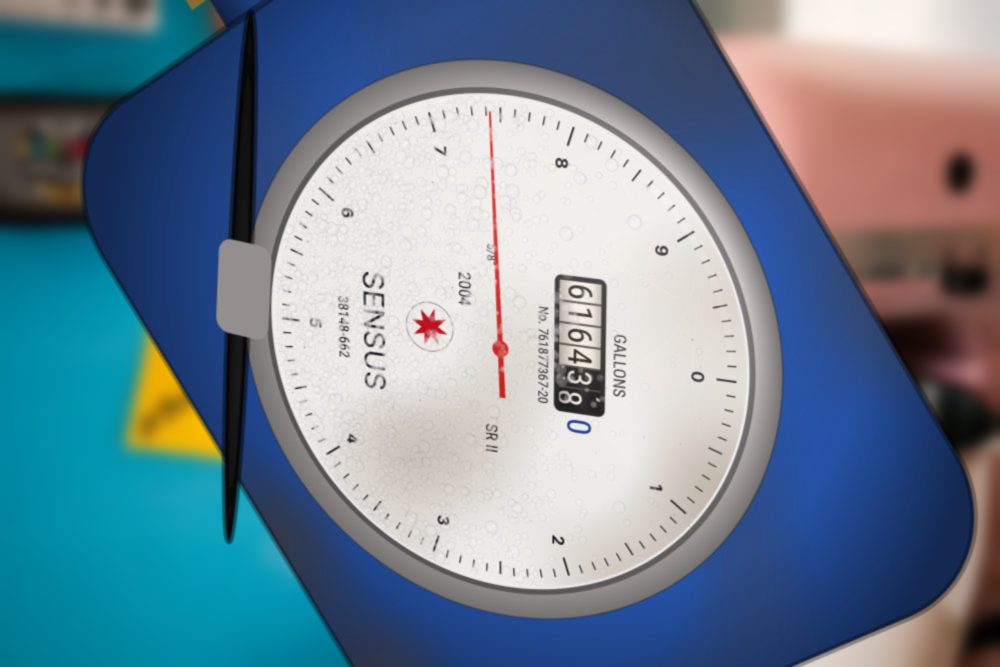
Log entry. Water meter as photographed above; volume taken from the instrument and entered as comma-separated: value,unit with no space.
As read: 6164377.4,gal
